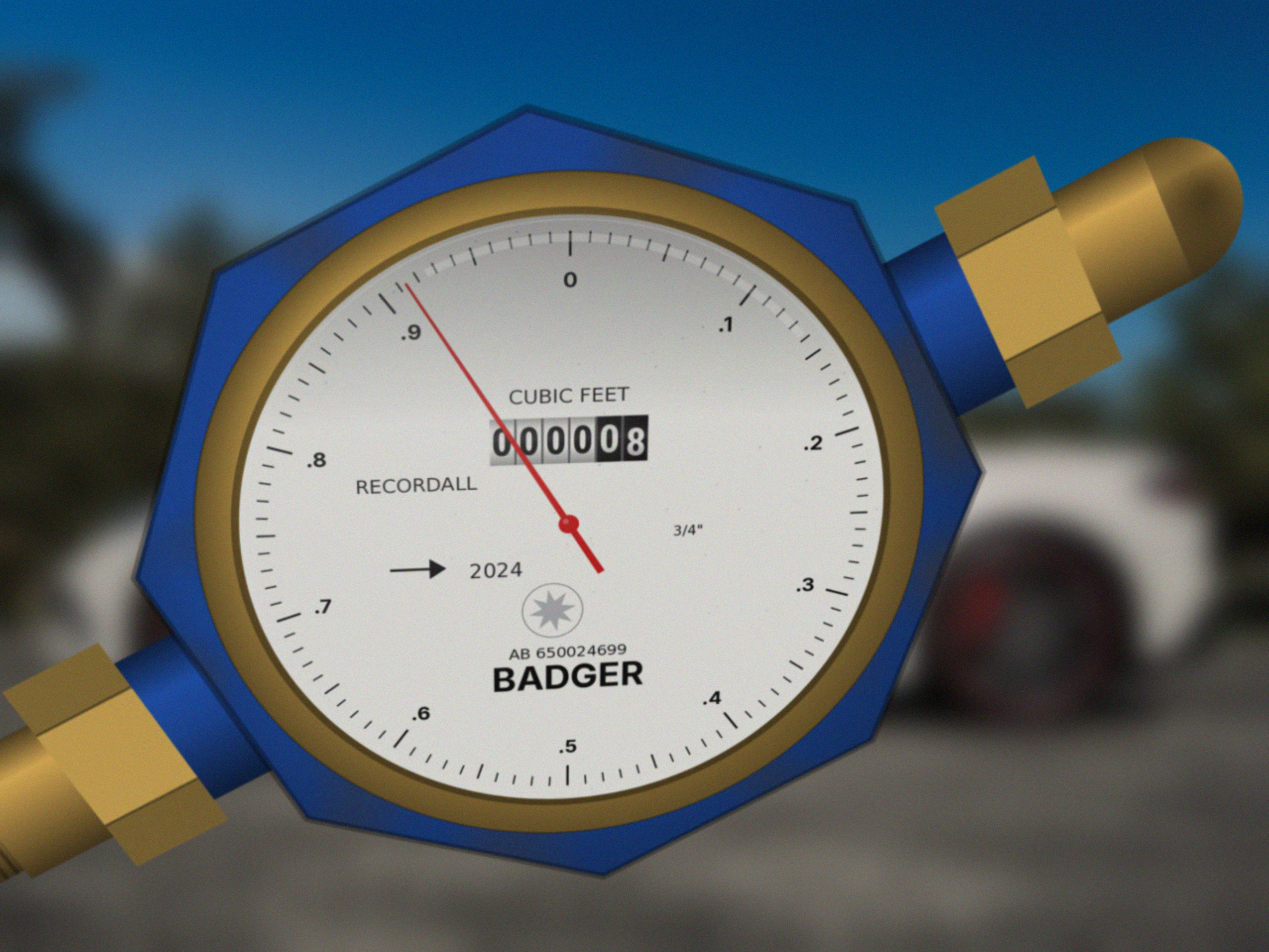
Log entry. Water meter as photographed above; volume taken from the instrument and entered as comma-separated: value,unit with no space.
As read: 7.91,ft³
